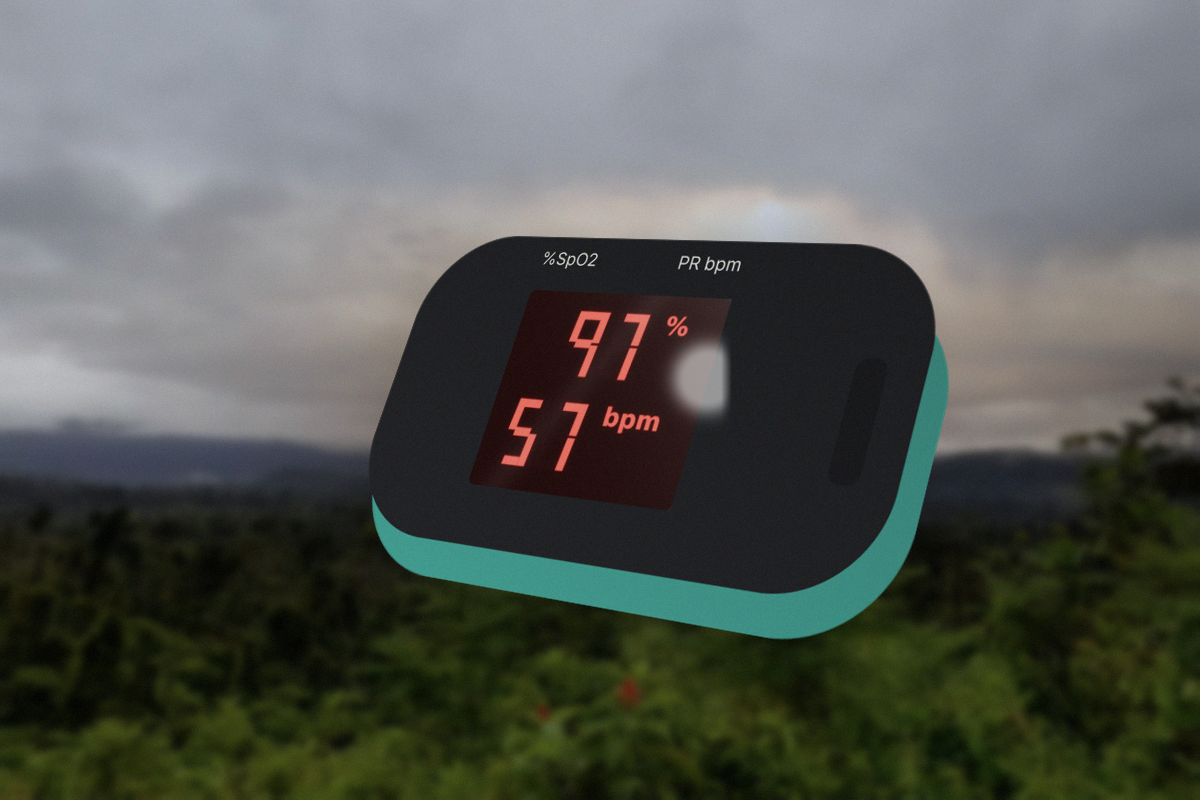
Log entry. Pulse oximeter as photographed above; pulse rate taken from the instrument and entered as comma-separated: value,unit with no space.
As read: 57,bpm
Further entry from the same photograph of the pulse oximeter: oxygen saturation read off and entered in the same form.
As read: 97,%
